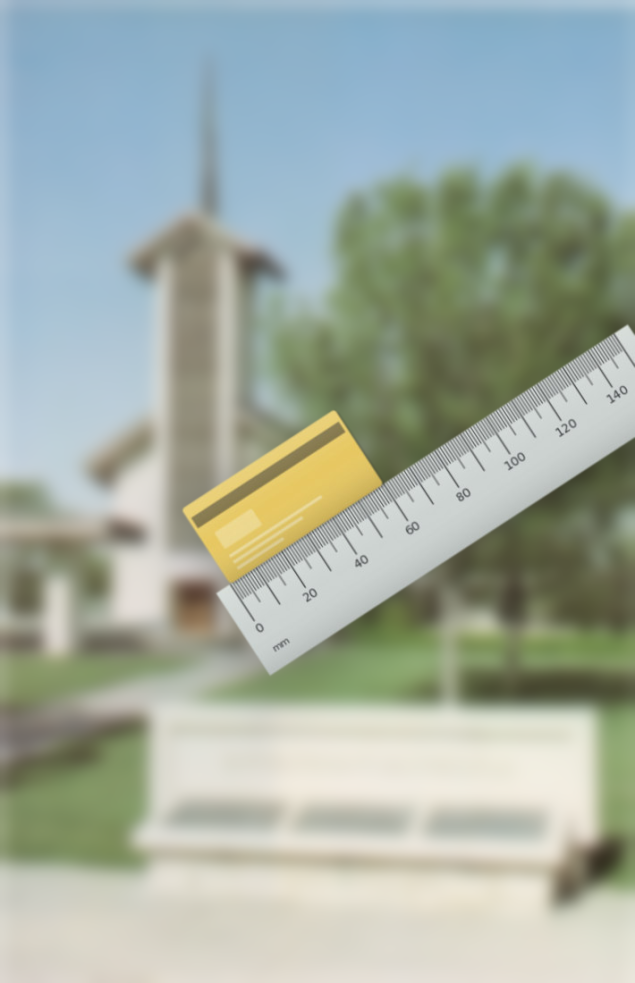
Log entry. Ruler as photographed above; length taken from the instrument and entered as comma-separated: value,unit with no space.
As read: 60,mm
